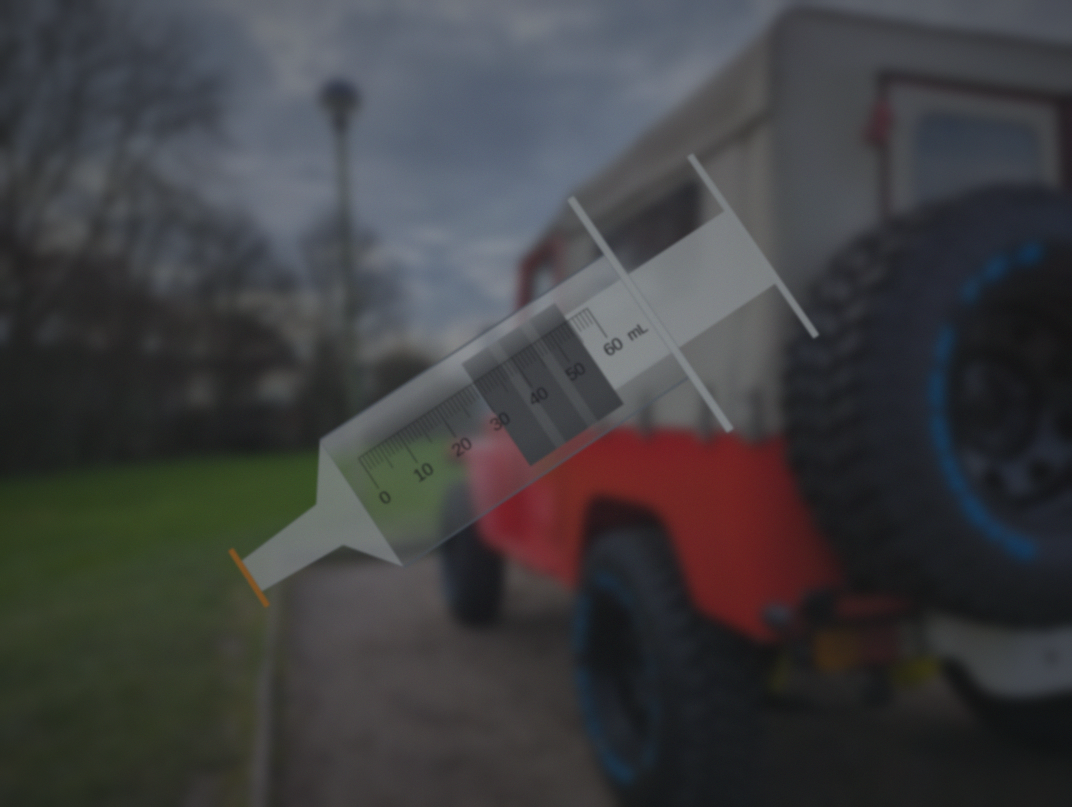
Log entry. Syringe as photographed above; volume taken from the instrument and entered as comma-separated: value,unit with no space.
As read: 30,mL
